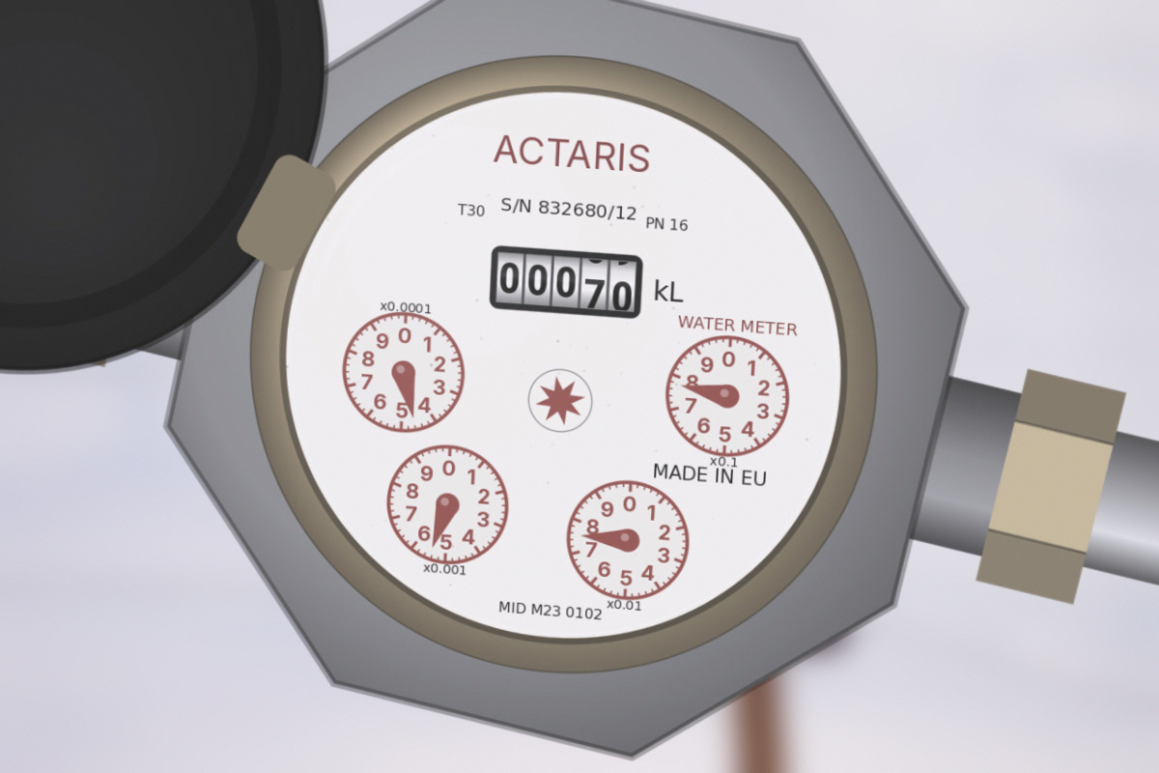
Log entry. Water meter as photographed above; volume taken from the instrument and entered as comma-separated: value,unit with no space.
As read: 69.7754,kL
